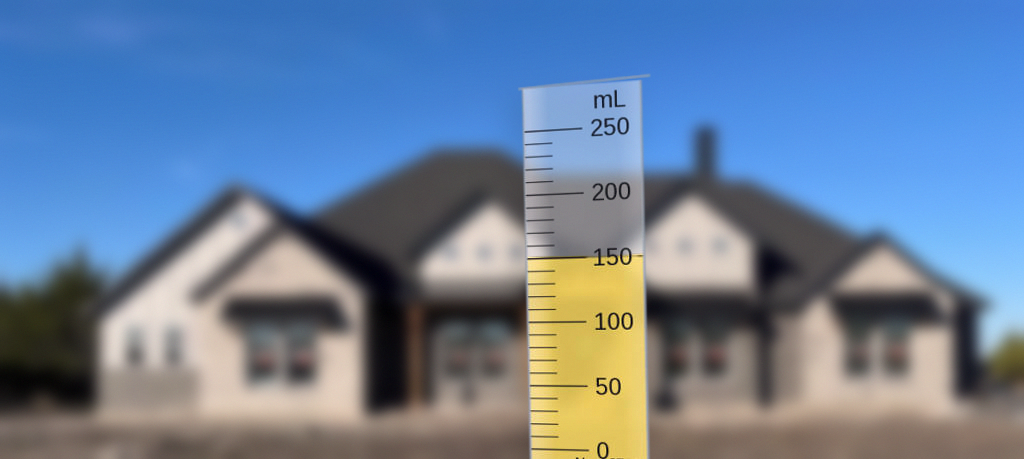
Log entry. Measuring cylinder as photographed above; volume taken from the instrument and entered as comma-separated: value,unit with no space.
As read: 150,mL
